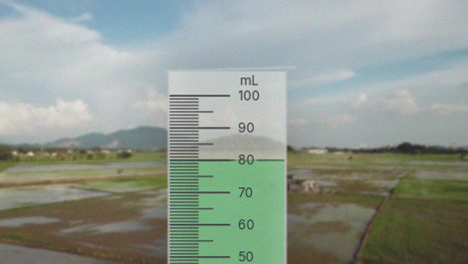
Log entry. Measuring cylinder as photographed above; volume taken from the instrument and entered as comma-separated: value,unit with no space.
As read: 80,mL
